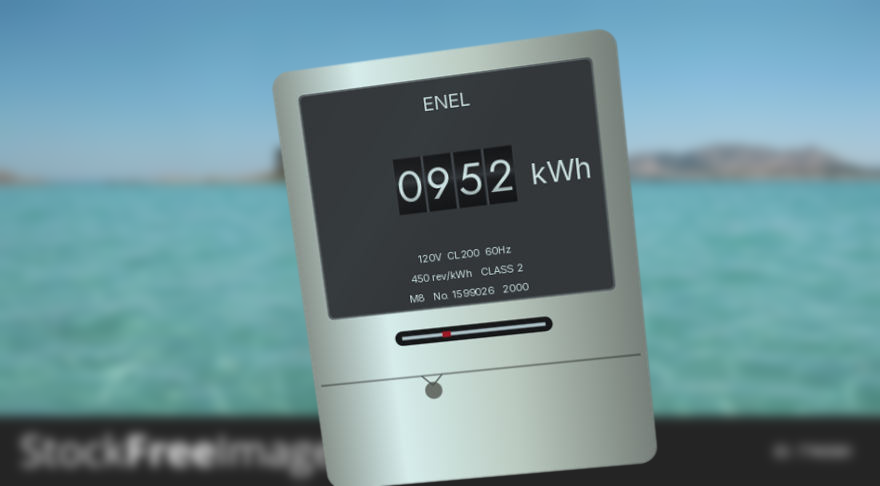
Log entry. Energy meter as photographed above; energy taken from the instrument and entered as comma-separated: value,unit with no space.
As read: 952,kWh
